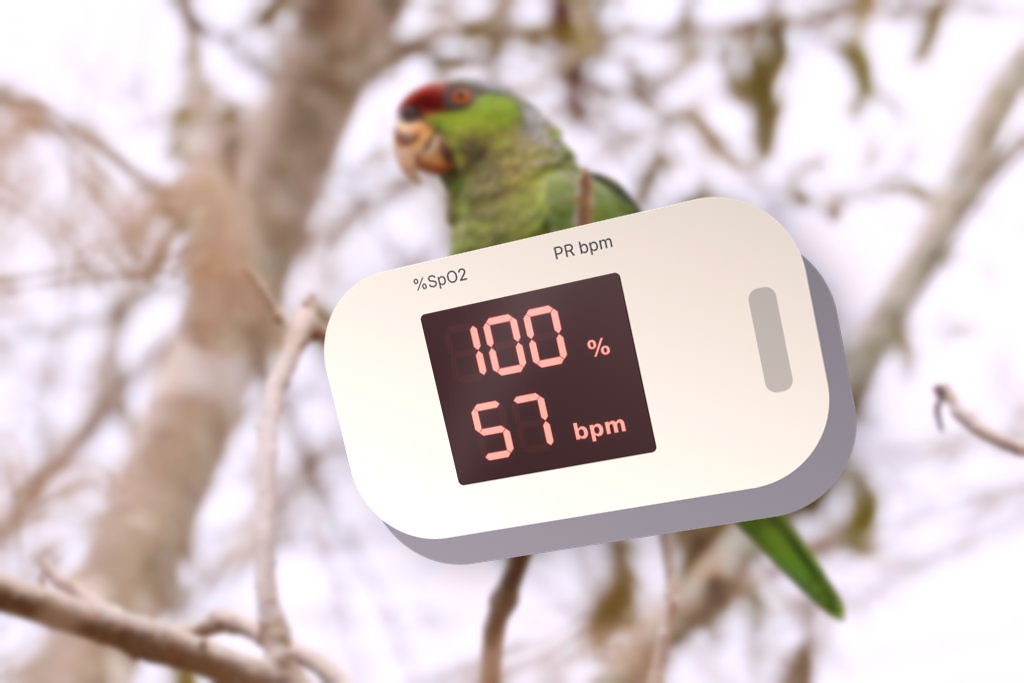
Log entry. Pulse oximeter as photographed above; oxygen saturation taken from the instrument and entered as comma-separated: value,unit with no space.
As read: 100,%
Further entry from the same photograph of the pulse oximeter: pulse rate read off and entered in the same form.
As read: 57,bpm
